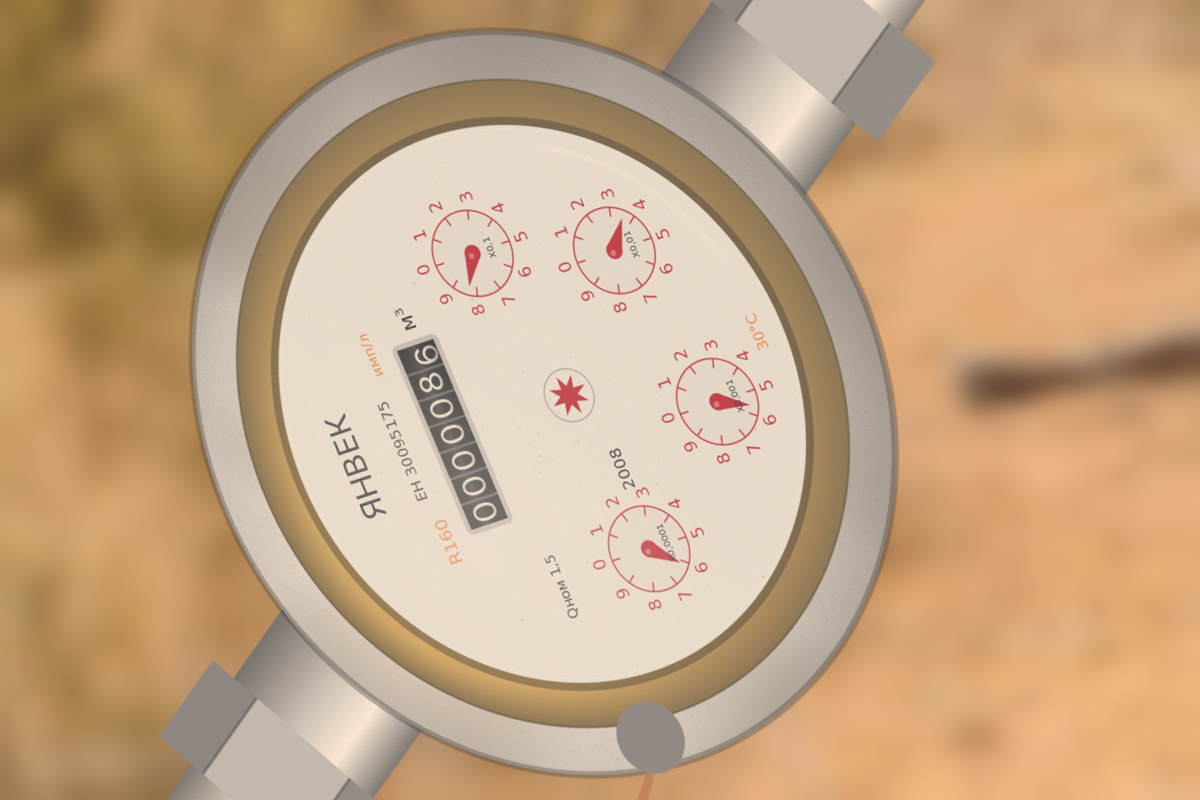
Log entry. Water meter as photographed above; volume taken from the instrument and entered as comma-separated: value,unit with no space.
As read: 85.8356,m³
